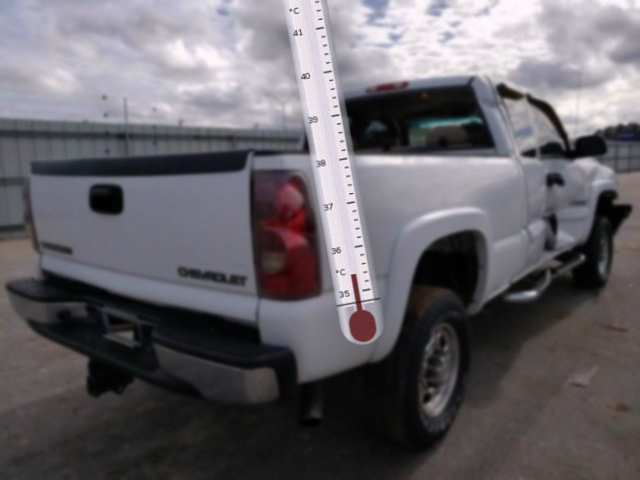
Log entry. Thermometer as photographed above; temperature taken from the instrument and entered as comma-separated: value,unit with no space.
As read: 35.4,°C
